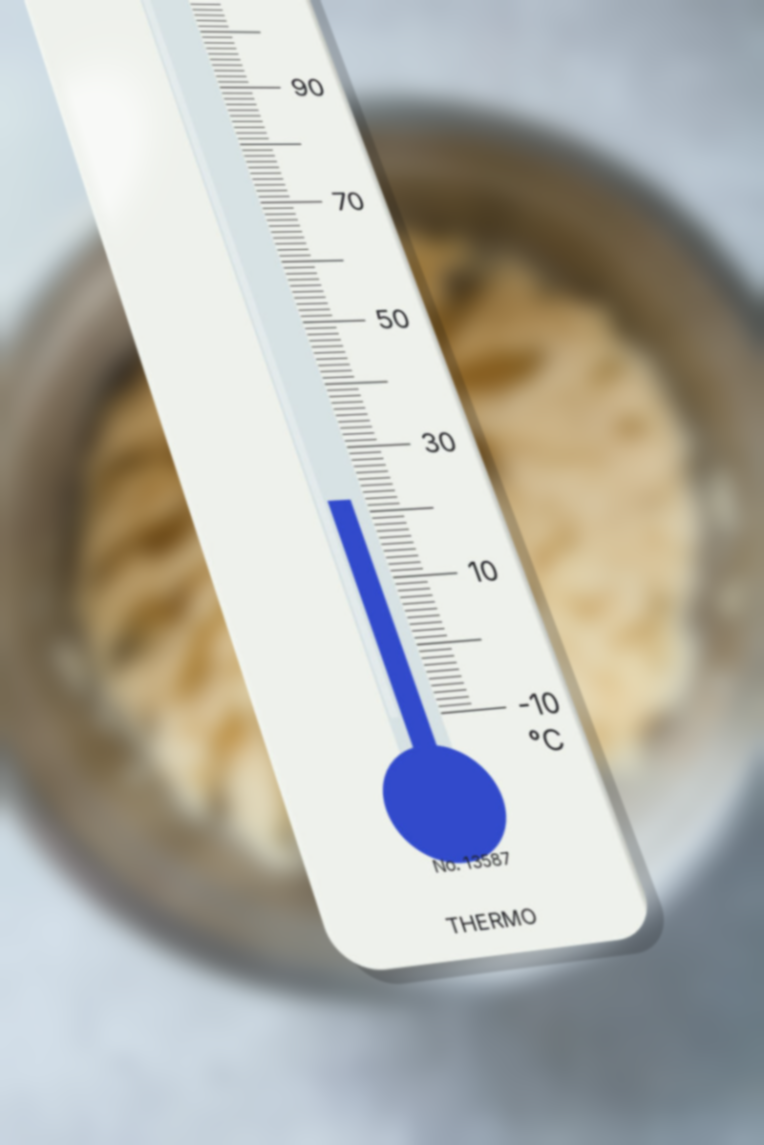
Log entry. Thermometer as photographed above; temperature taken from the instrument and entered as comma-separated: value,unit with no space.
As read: 22,°C
